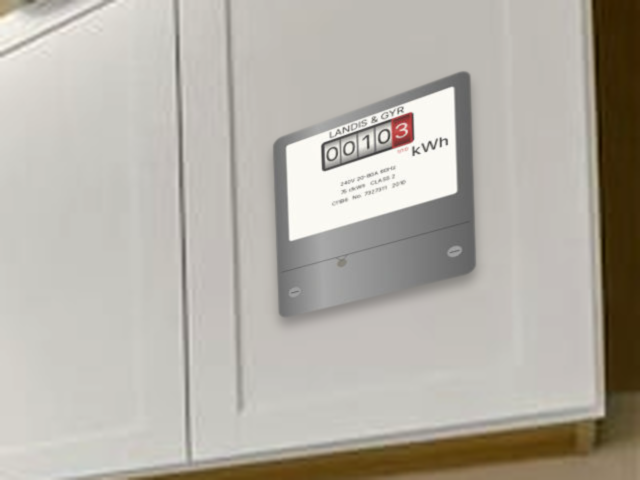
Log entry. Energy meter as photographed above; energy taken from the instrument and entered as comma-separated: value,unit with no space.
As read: 10.3,kWh
